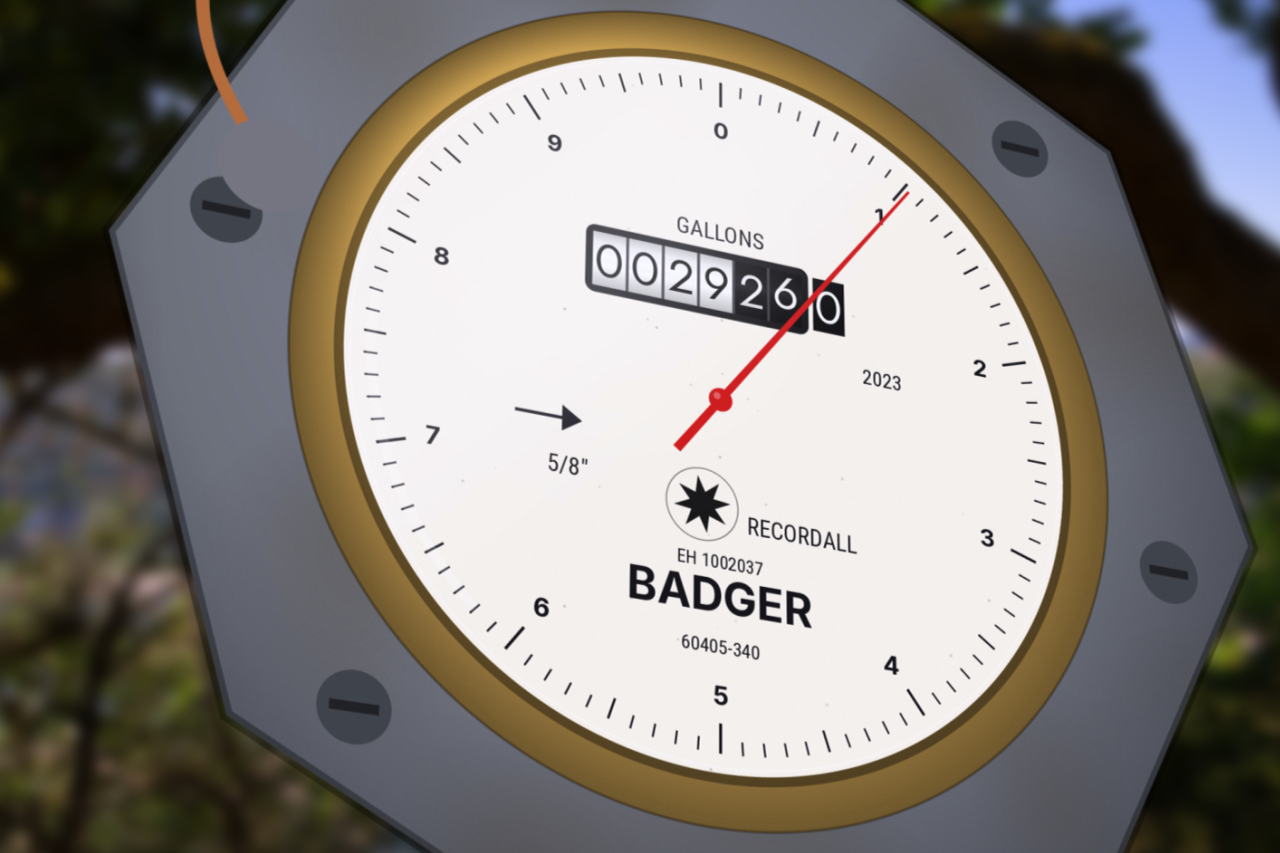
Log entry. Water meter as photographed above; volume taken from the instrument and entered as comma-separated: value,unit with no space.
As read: 29261.0,gal
